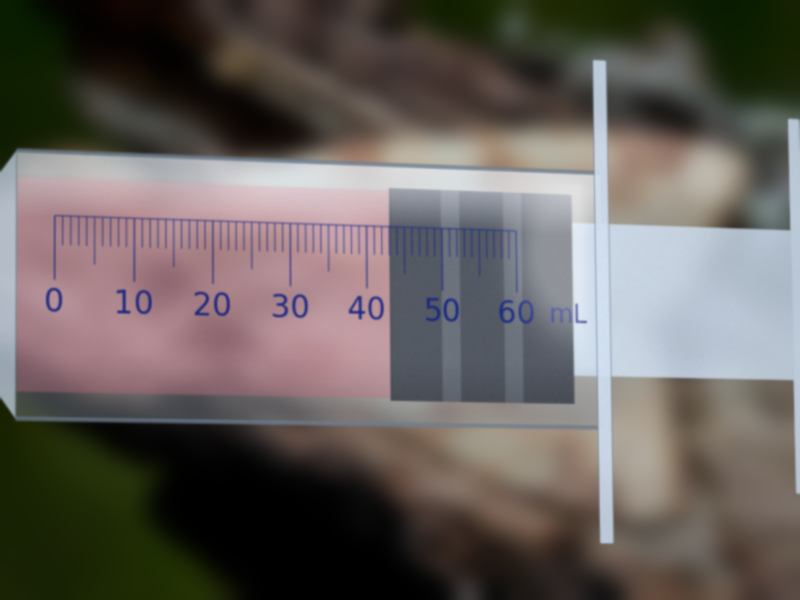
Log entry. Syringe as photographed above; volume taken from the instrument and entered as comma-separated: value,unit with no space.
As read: 43,mL
